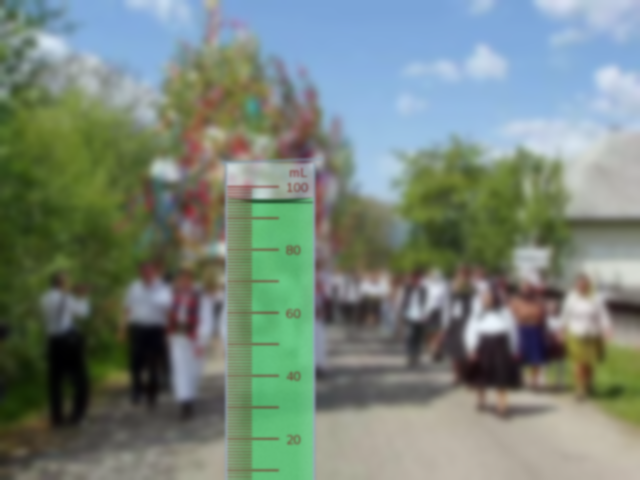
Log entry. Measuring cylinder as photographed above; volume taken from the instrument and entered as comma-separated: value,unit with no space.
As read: 95,mL
